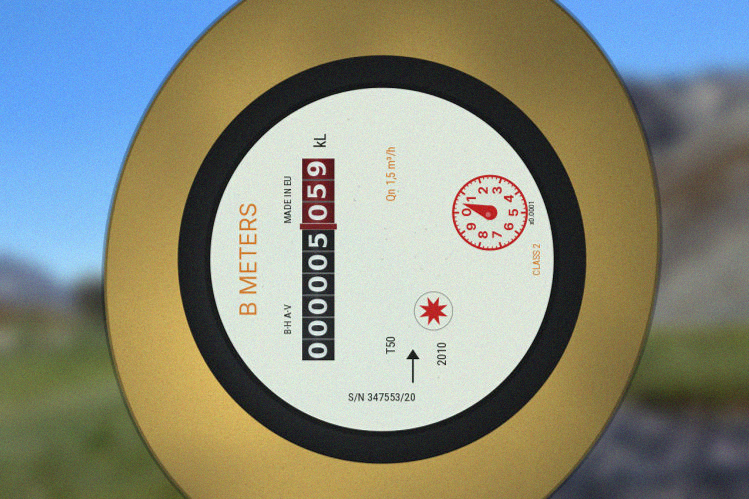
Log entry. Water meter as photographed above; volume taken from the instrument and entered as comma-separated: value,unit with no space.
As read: 5.0590,kL
